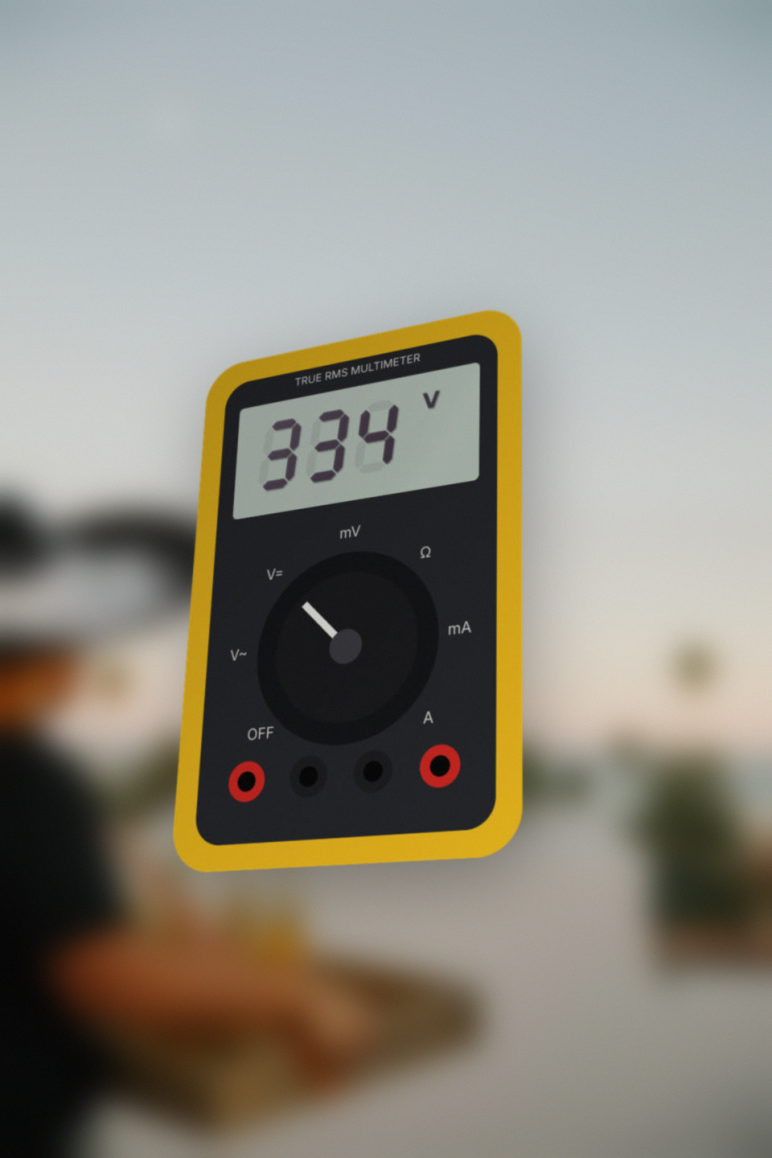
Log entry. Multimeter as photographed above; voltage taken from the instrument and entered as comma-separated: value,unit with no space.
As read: 334,V
